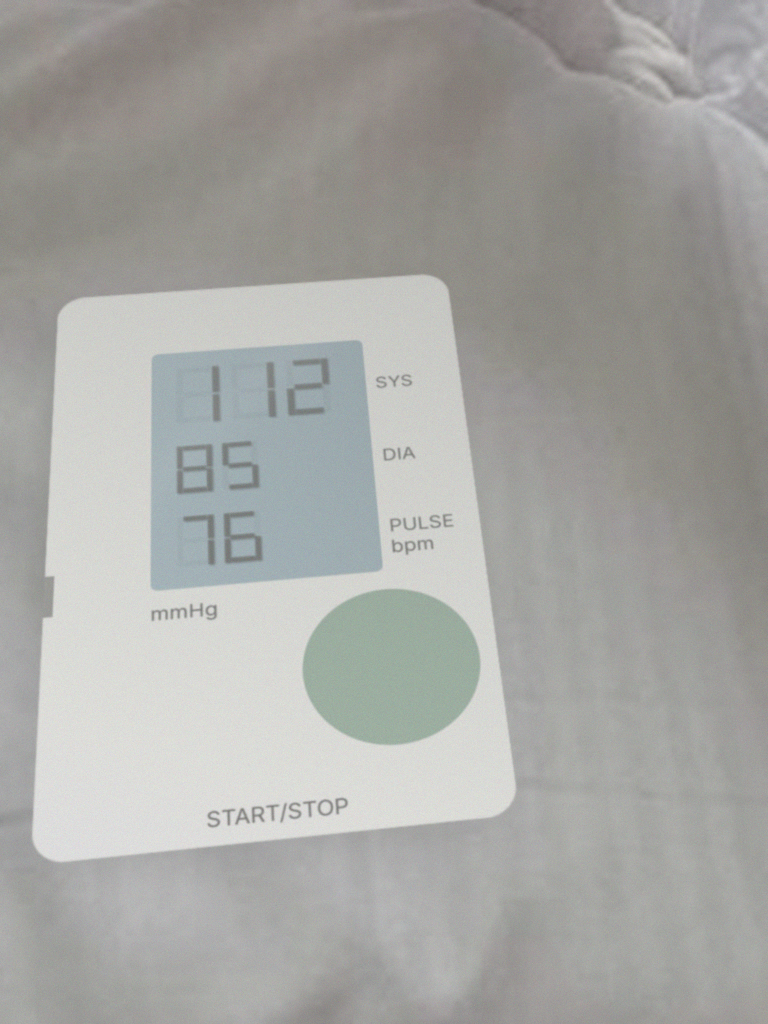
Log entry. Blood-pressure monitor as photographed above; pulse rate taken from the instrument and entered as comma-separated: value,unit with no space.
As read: 76,bpm
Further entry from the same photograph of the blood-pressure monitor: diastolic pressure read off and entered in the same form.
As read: 85,mmHg
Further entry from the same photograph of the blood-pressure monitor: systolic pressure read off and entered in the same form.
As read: 112,mmHg
